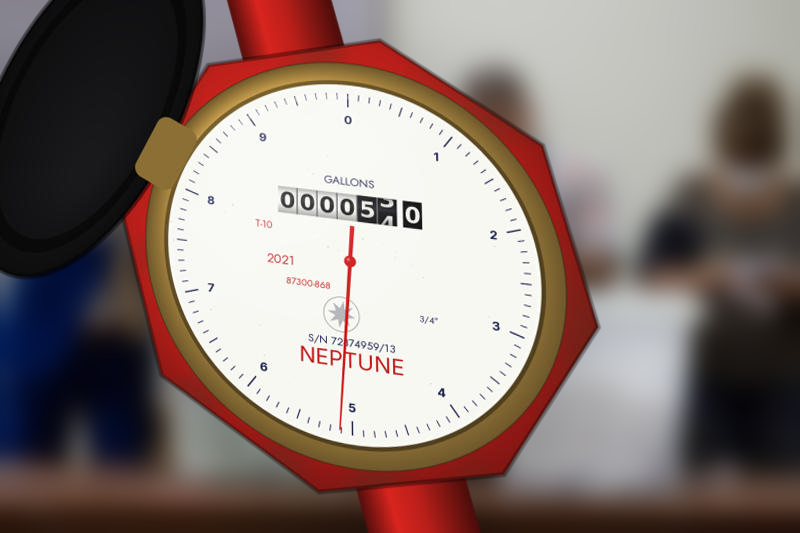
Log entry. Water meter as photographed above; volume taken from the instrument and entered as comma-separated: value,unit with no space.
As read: 535.1,gal
